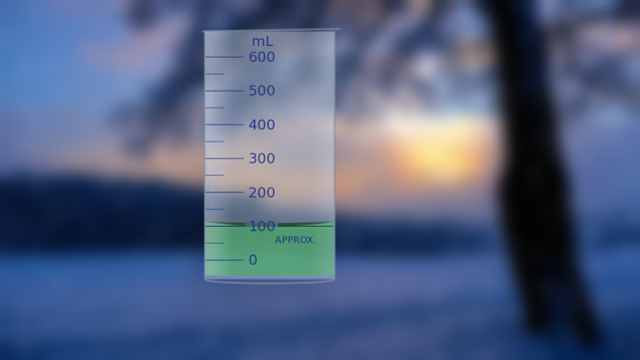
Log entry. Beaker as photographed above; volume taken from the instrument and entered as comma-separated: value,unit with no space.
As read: 100,mL
